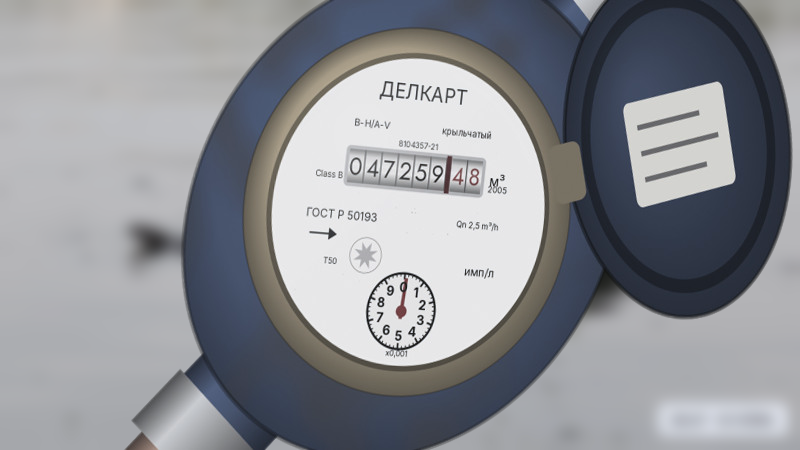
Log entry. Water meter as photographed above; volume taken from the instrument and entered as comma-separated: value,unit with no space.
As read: 47259.480,m³
